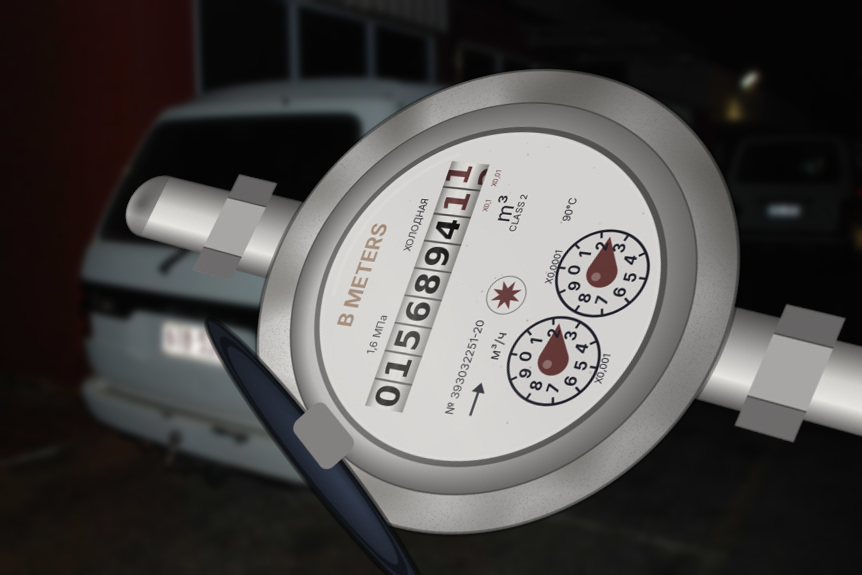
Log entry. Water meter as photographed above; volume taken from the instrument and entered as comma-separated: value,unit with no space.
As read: 156894.1122,m³
